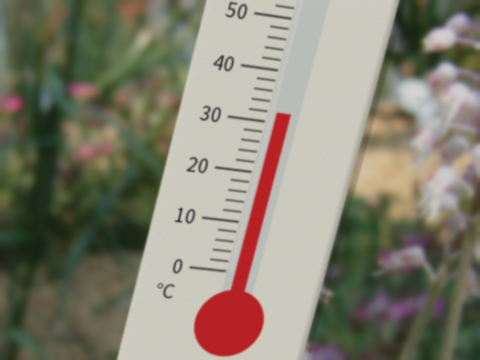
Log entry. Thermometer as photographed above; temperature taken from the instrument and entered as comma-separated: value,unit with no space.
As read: 32,°C
